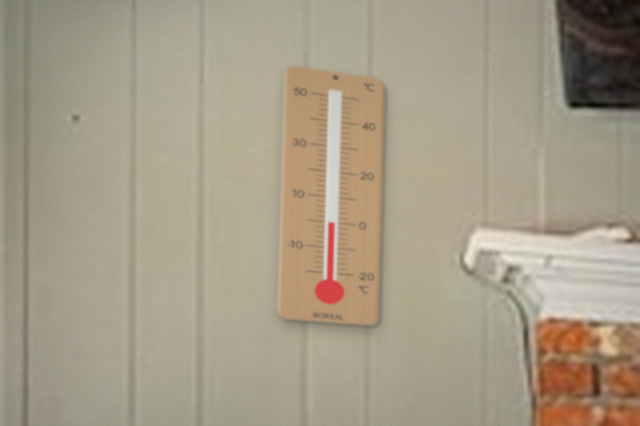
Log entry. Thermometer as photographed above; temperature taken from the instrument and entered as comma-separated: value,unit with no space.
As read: 0,°C
